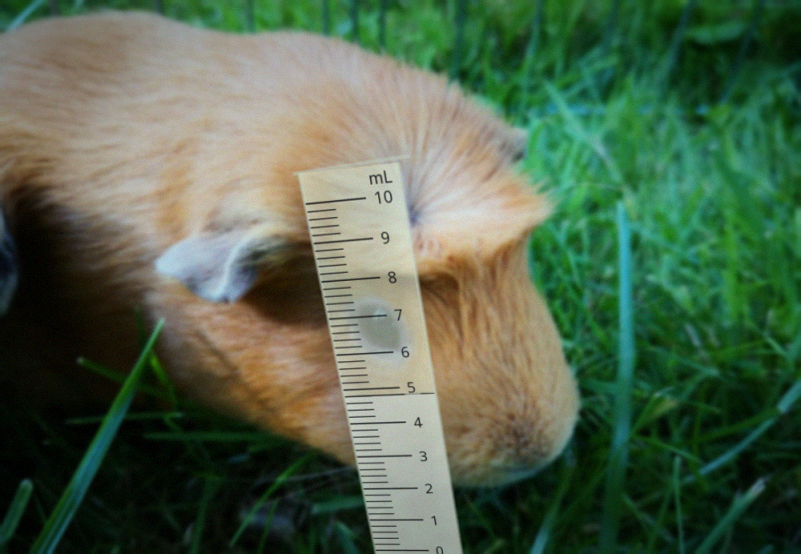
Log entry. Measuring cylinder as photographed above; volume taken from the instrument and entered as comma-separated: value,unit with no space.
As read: 4.8,mL
